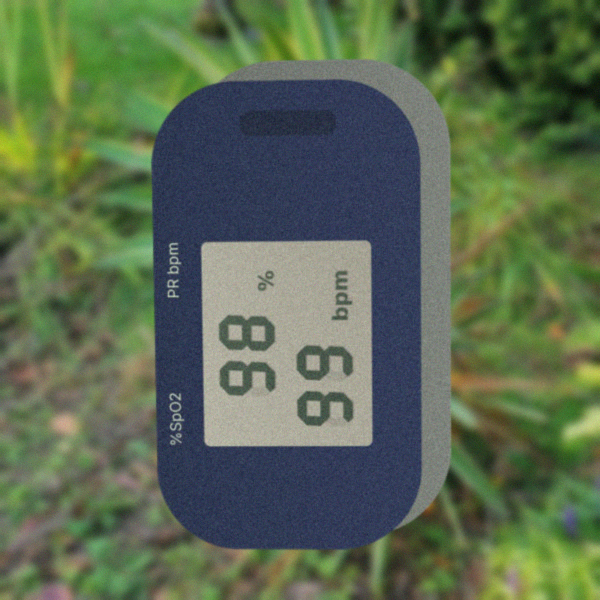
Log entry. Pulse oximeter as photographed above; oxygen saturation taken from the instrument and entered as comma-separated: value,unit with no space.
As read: 98,%
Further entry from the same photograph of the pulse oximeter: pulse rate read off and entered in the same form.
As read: 99,bpm
